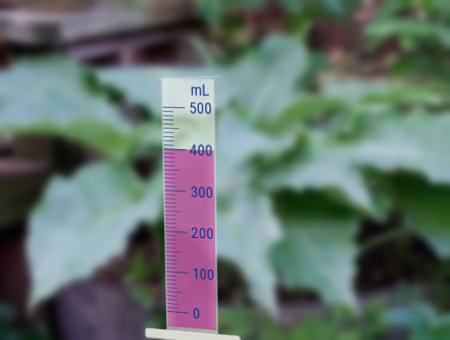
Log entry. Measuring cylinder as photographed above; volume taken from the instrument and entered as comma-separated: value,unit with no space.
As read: 400,mL
